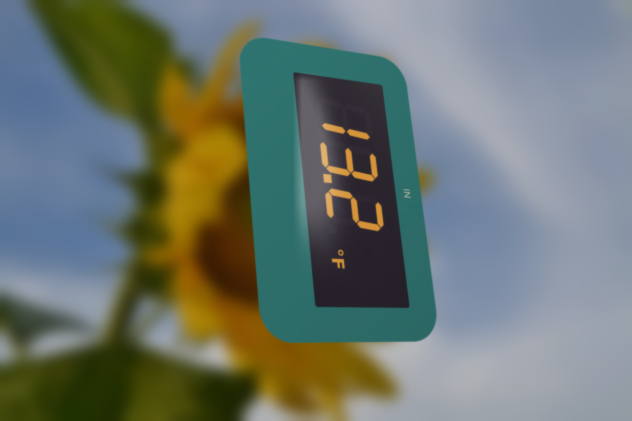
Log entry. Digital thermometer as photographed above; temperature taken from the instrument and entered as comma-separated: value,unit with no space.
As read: 13.2,°F
